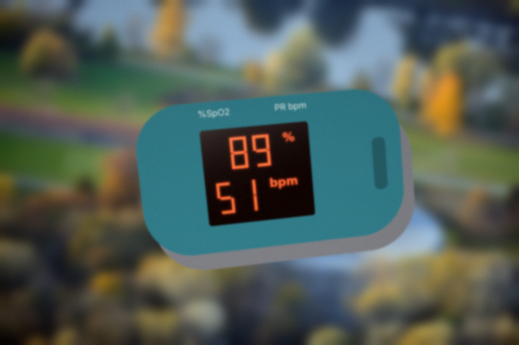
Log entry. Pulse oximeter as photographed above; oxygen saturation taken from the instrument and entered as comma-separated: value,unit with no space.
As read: 89,%
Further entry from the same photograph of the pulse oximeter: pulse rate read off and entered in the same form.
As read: 51,bpm
